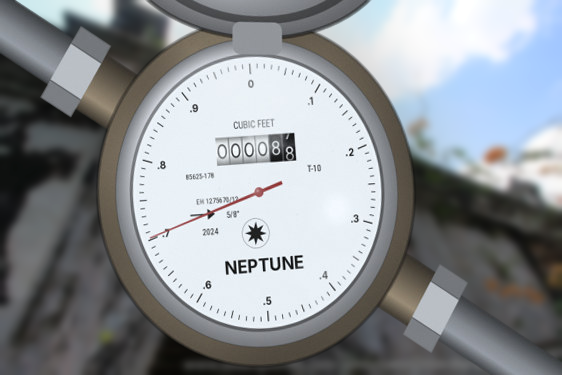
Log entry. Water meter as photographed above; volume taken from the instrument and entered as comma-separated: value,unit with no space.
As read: 87.70,ft³
